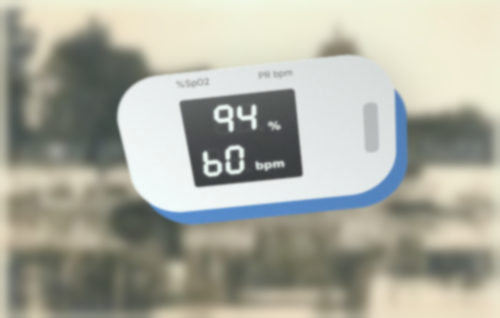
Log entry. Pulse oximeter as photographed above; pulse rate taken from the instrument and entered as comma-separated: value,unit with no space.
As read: 60,bpm
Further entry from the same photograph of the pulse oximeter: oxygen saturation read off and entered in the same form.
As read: 94,%
